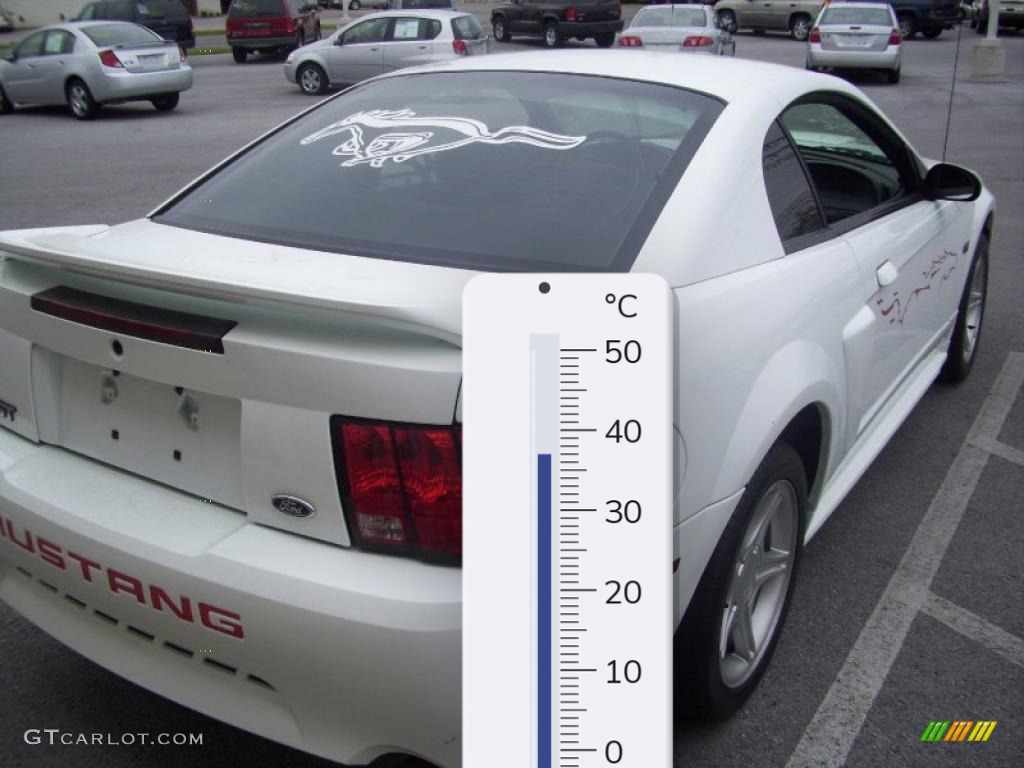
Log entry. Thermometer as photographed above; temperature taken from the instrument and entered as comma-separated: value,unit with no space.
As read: 37,°C
